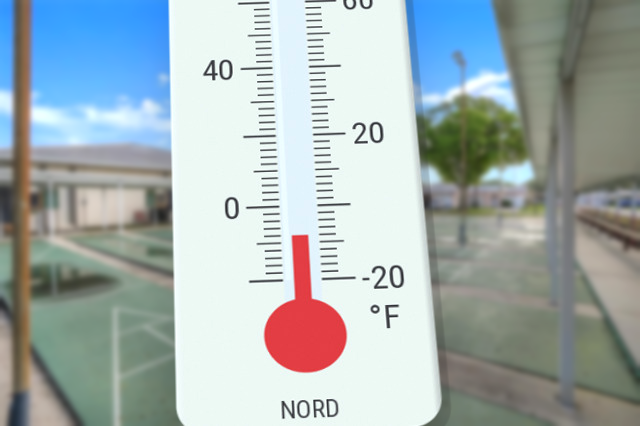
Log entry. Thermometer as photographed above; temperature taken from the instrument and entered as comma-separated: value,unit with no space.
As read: -8,°F
